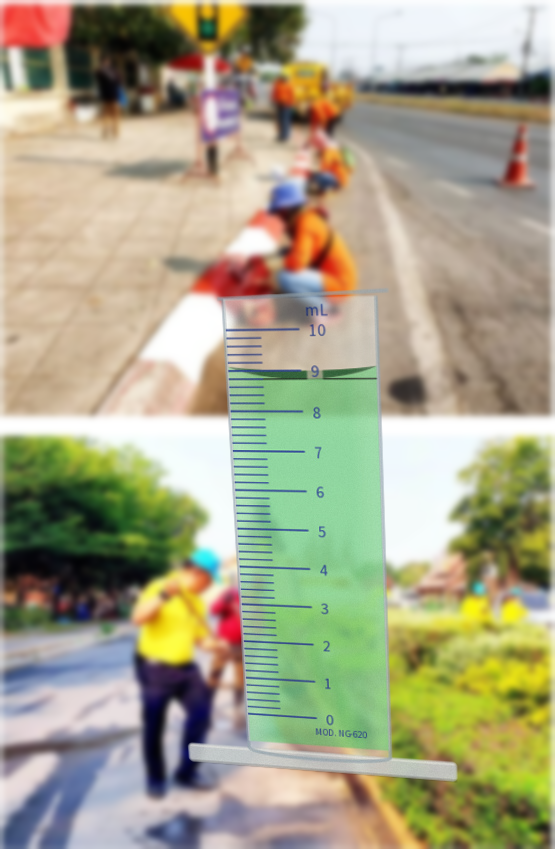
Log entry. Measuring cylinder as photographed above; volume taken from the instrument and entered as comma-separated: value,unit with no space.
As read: 8.8,mL
